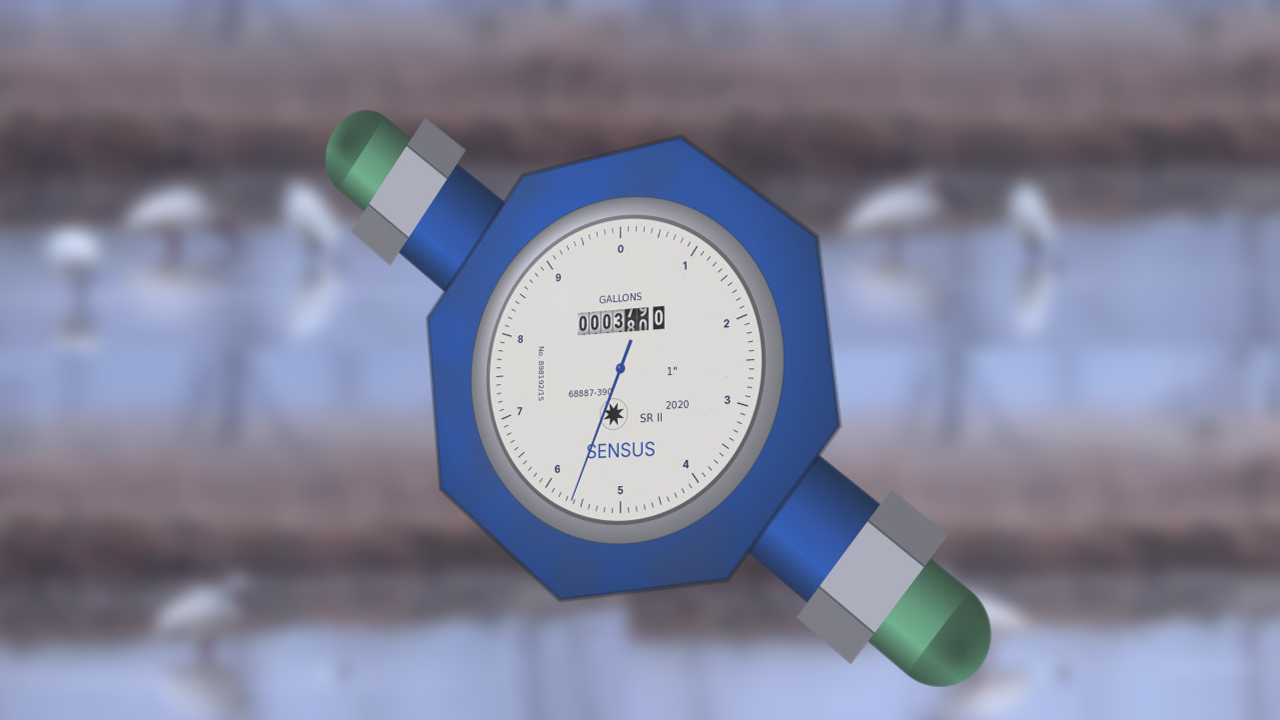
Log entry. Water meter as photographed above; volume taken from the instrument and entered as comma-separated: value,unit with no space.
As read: 3795.6,gal
